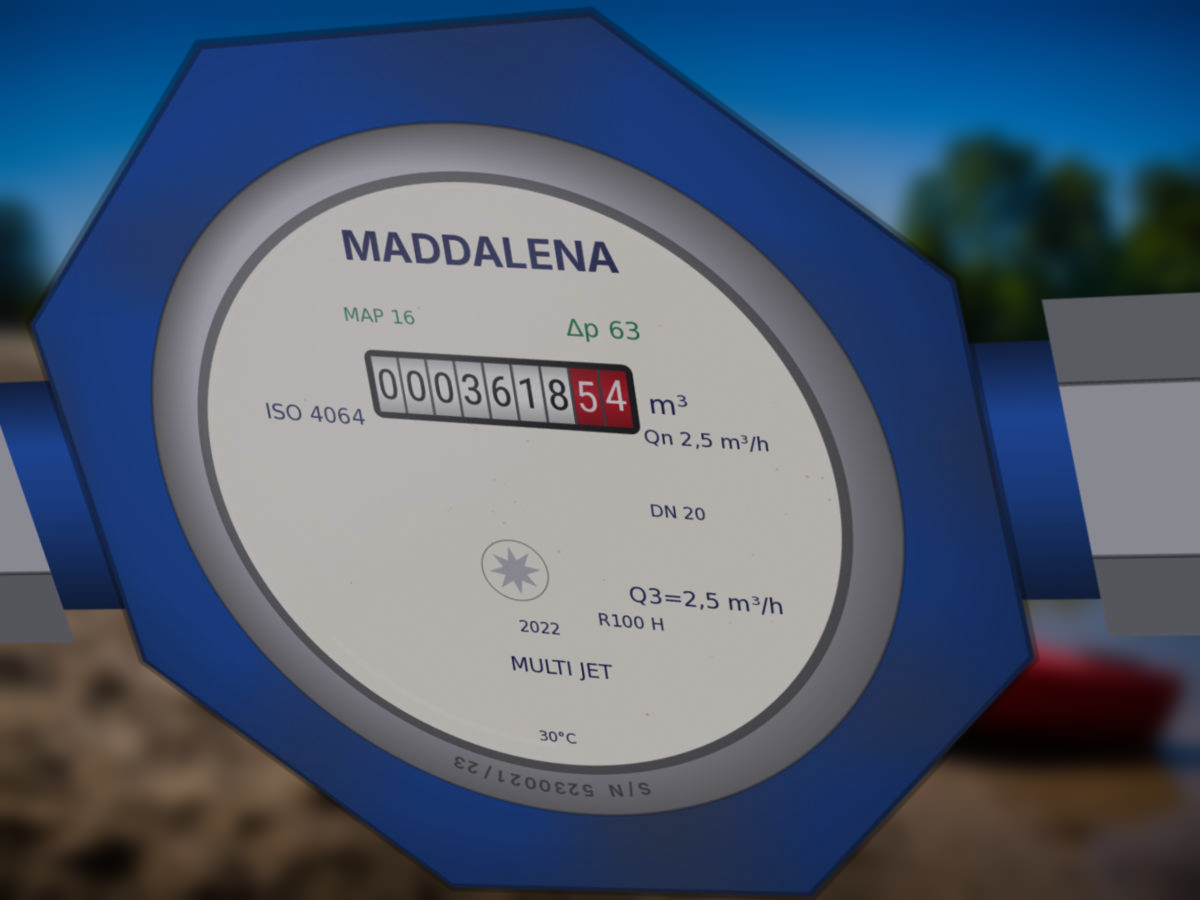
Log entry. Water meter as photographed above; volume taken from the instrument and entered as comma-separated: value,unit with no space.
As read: 3618.54,m³
